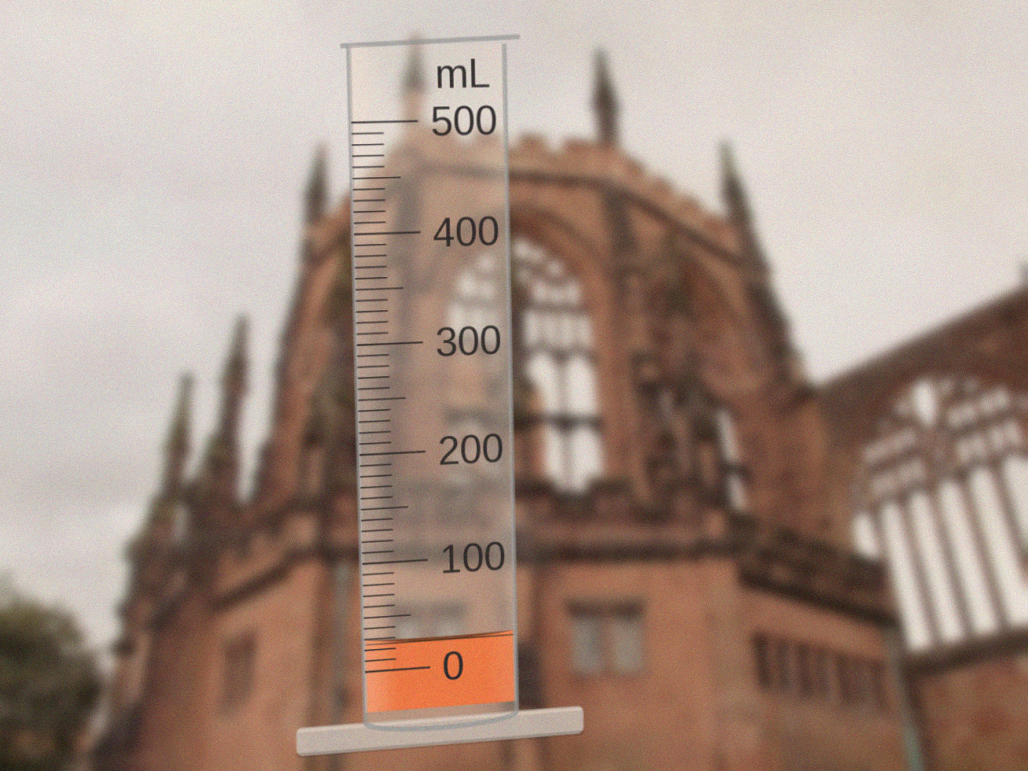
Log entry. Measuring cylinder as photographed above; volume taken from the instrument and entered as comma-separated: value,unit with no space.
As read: 25,mL
